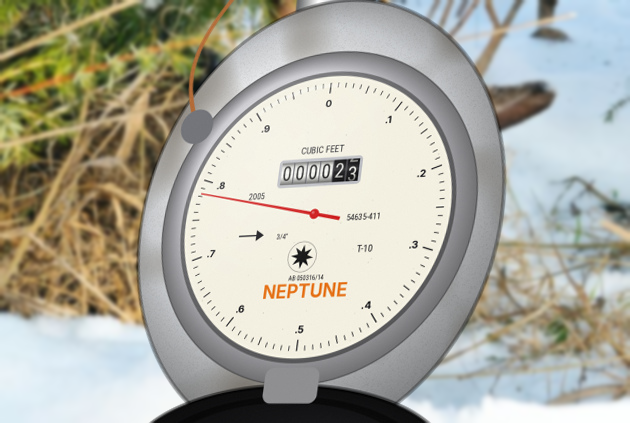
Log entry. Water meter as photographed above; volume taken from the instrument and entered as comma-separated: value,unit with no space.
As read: 22.78,ft³
